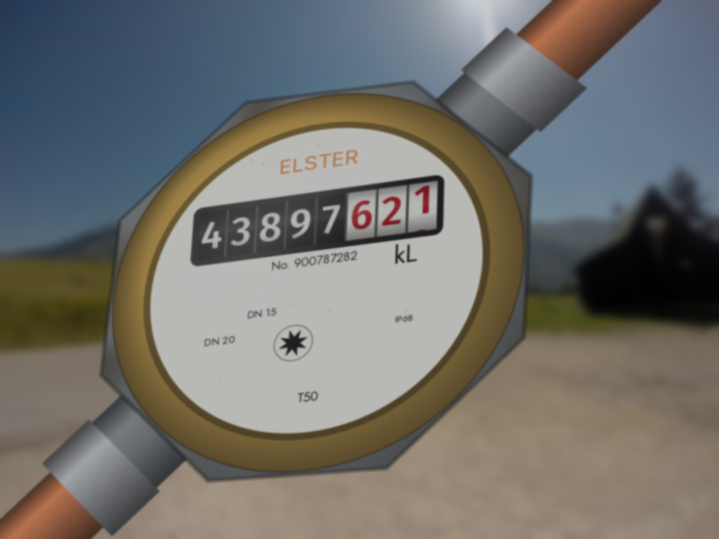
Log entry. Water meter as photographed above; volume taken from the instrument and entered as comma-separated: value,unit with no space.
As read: 43897.621,kL
